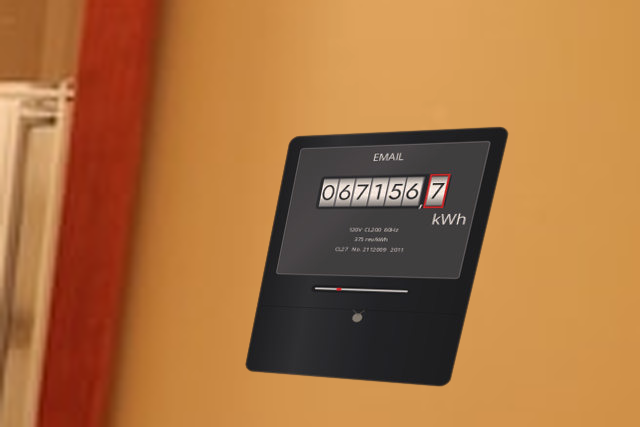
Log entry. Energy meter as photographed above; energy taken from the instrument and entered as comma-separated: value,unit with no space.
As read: 67156.7,kWh
